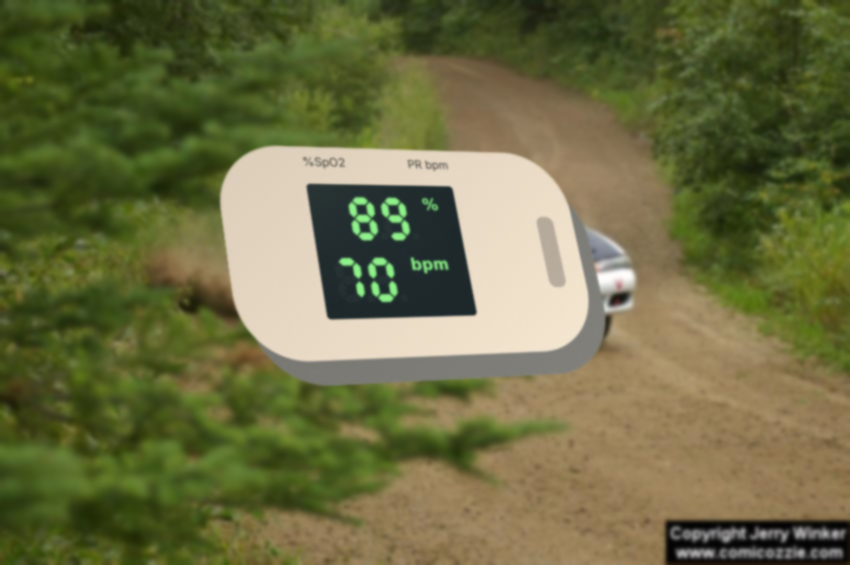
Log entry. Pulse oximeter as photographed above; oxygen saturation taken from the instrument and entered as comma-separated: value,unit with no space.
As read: 89,%
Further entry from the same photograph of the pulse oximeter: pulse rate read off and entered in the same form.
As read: 70,bpm
